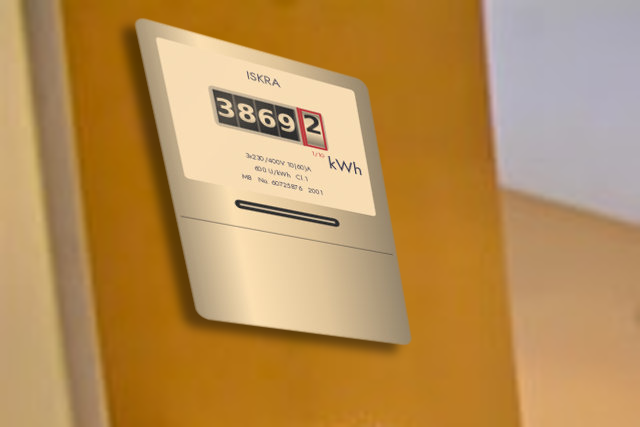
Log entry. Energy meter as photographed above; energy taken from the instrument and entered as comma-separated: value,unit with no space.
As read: 3869.2,kWh
